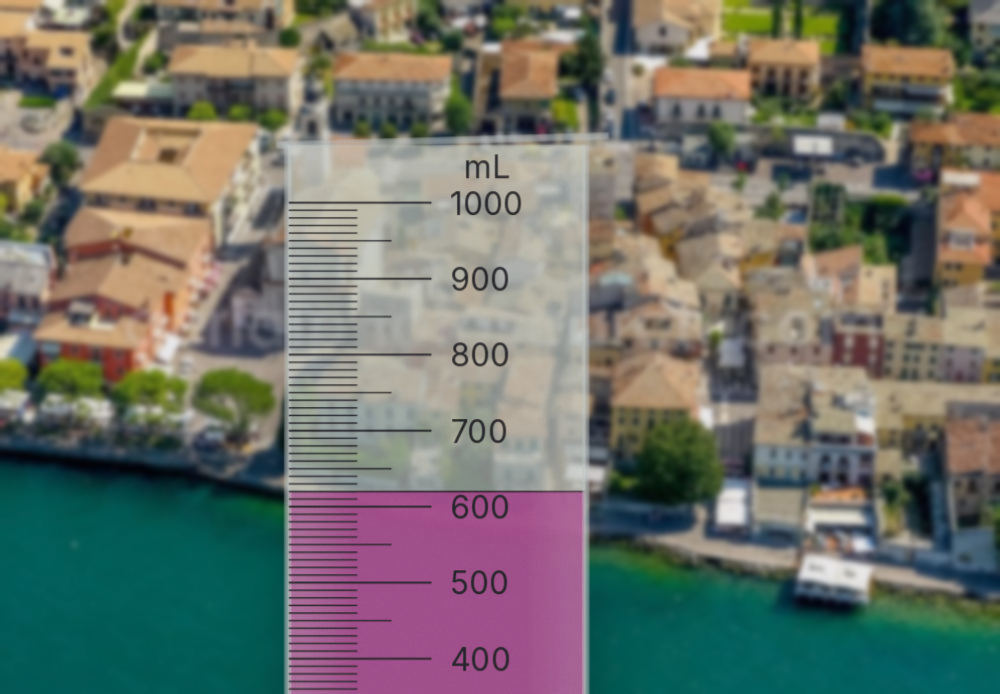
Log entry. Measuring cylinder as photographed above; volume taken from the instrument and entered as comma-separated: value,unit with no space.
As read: 620,mL
